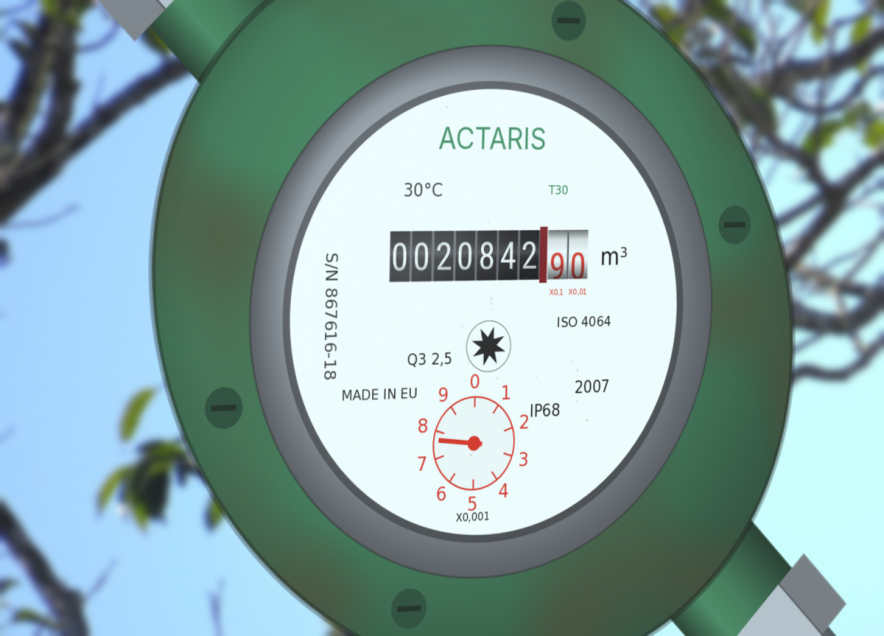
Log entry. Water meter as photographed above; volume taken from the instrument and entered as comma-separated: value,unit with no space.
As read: 20842.897,m³
